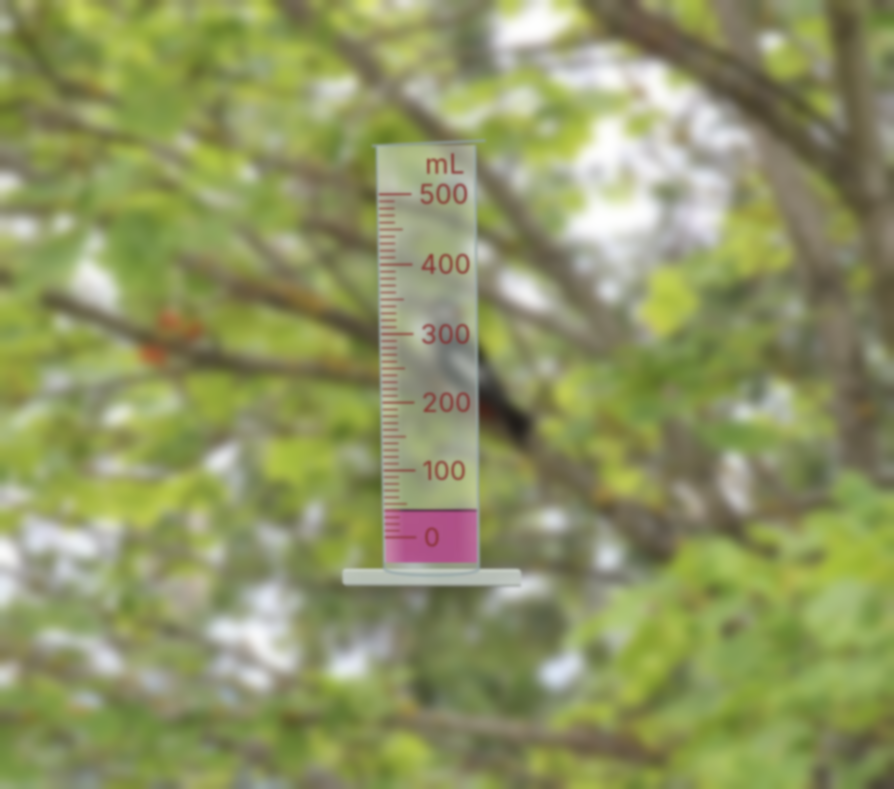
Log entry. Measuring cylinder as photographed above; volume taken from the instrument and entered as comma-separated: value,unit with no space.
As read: 40,mL
